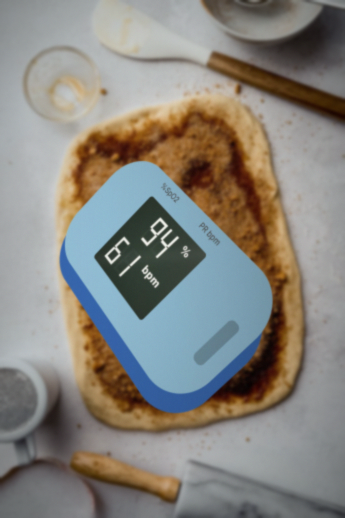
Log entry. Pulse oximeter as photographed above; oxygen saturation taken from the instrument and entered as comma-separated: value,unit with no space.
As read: 94,%
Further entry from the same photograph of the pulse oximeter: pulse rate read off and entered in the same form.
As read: 61,bpm
